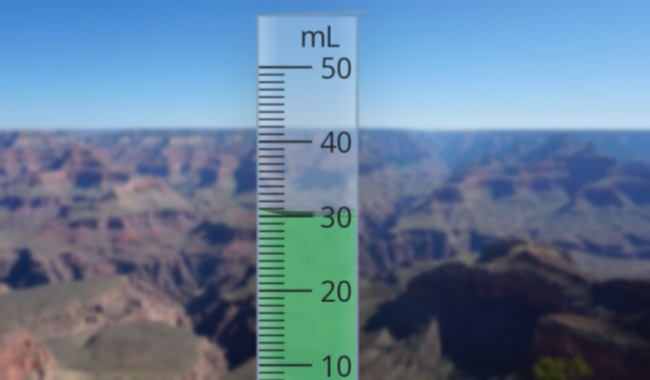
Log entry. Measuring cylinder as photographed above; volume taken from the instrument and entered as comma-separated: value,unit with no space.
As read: 30,mL
